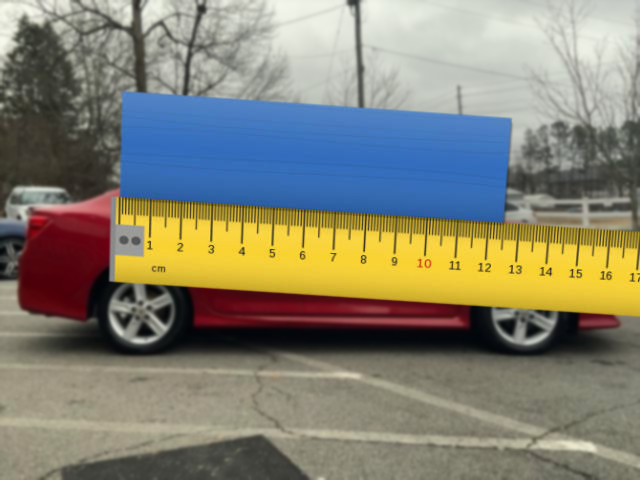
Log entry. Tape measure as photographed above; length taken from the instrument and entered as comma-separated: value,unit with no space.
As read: 12.5,cm
